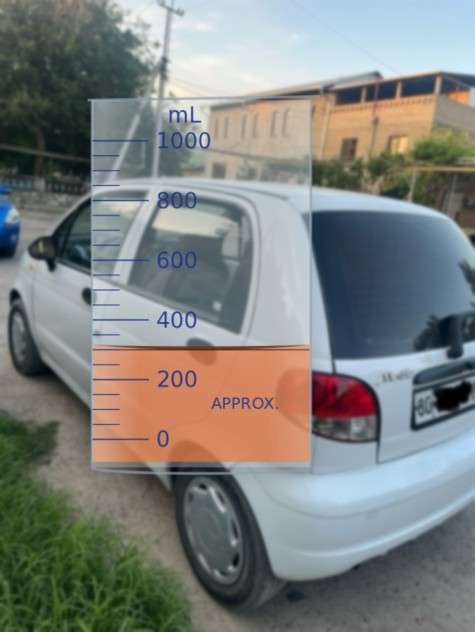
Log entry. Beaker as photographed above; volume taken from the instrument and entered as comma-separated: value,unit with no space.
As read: 300,mL
